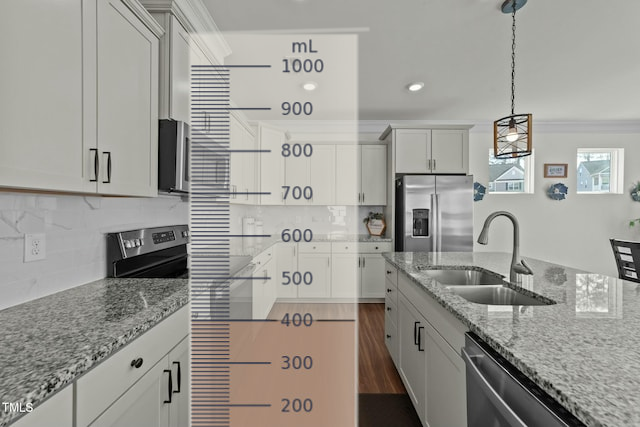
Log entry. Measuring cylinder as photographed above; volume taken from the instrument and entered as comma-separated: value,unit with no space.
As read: 400,mL
